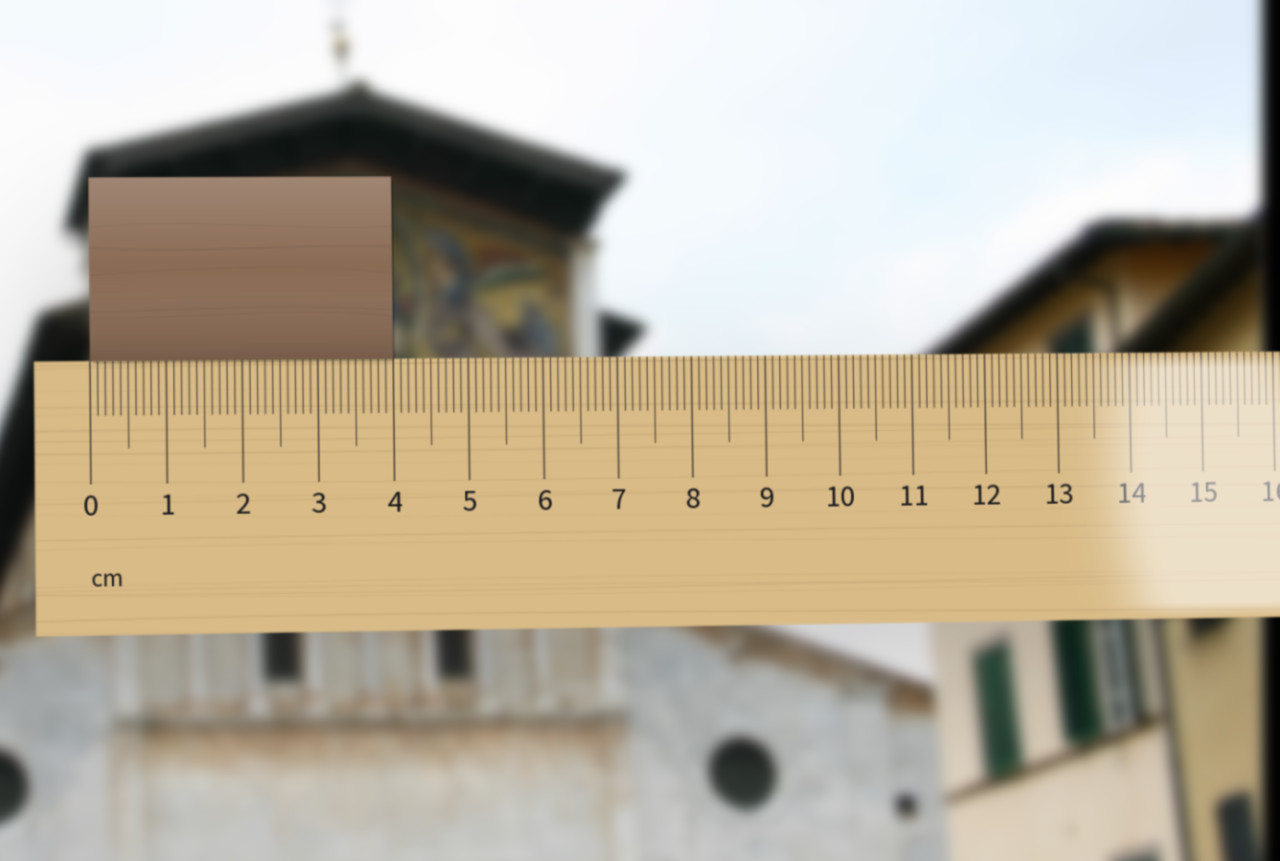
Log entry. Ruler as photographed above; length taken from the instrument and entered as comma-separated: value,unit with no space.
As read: 4,cm
